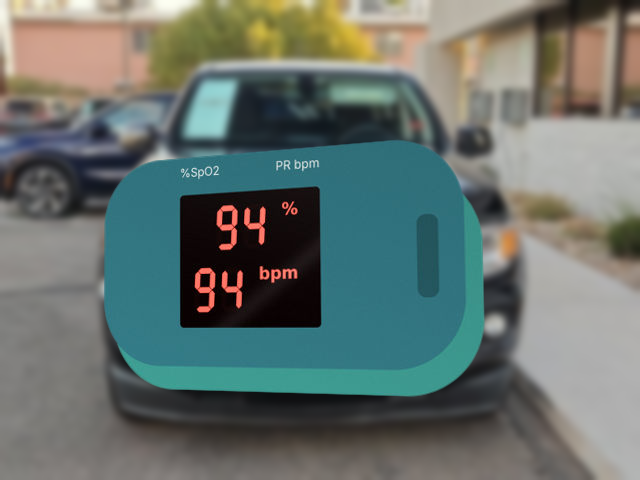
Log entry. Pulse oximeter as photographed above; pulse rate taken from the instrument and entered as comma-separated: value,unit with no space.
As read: 94,bpm
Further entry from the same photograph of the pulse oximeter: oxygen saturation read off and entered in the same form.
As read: 94,%
